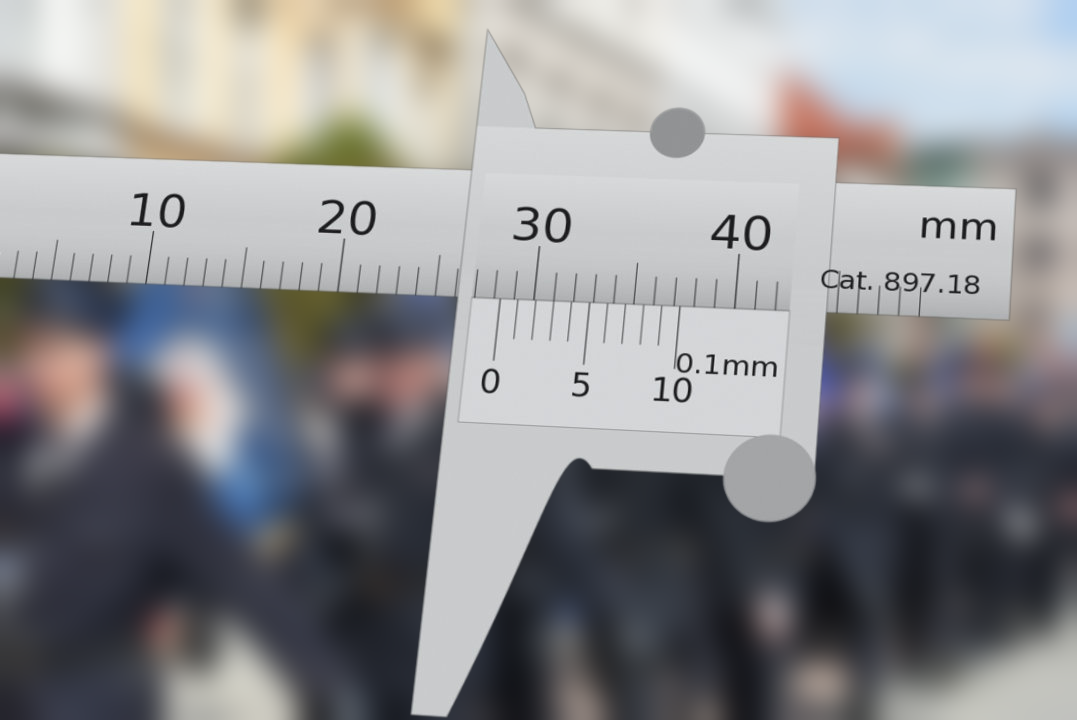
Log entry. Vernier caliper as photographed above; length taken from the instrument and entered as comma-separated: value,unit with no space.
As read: 28.3,mm
